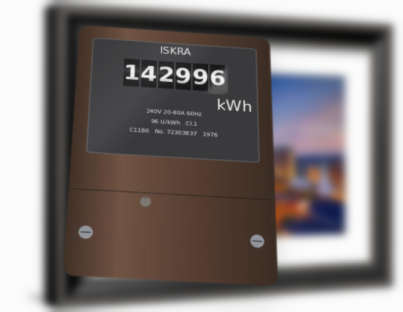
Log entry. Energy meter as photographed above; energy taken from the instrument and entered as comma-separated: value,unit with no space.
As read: 142996,kWh
